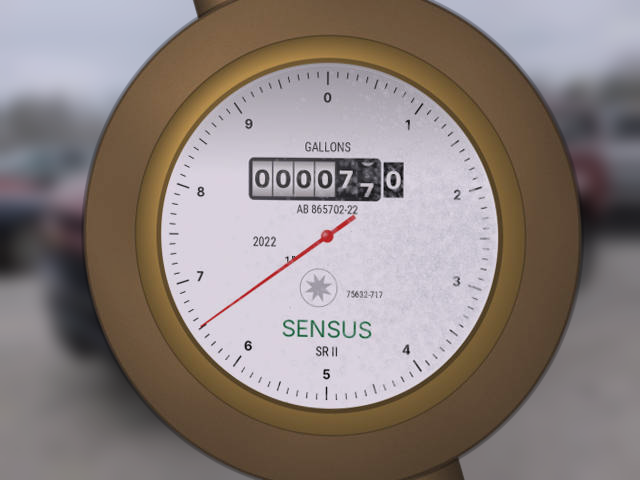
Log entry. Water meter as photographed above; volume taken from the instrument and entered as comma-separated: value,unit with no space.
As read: 766.5,gal
